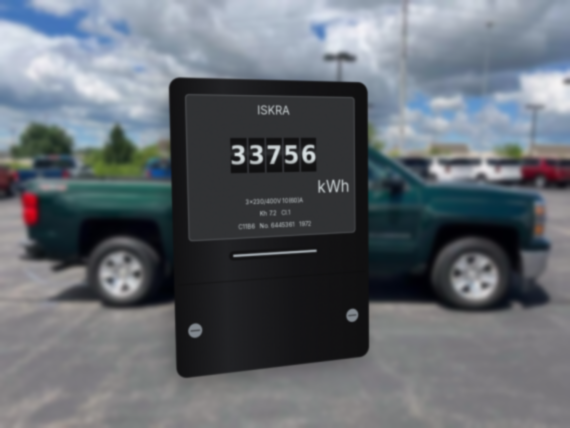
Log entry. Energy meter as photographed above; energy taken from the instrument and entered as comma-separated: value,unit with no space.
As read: 33756,kWh
